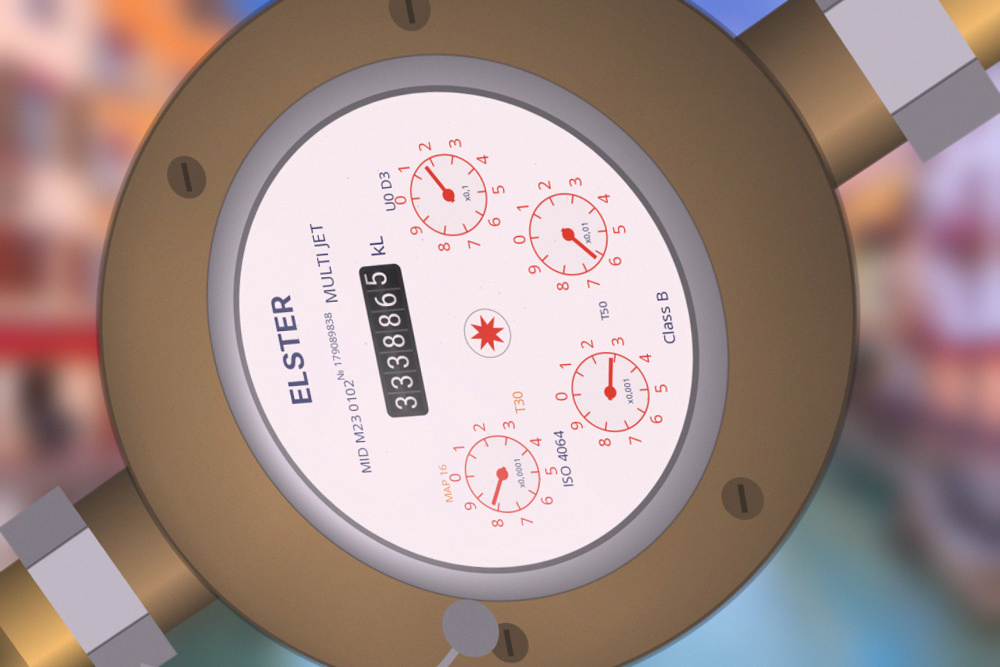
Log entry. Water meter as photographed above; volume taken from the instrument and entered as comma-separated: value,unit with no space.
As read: 3338865.1628,kL
